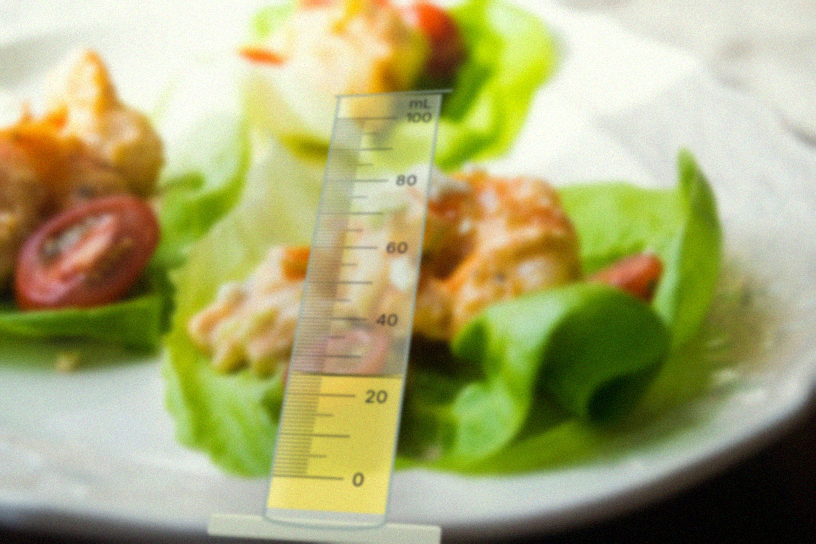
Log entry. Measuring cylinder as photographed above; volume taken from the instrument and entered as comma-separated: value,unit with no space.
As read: 25,mL
